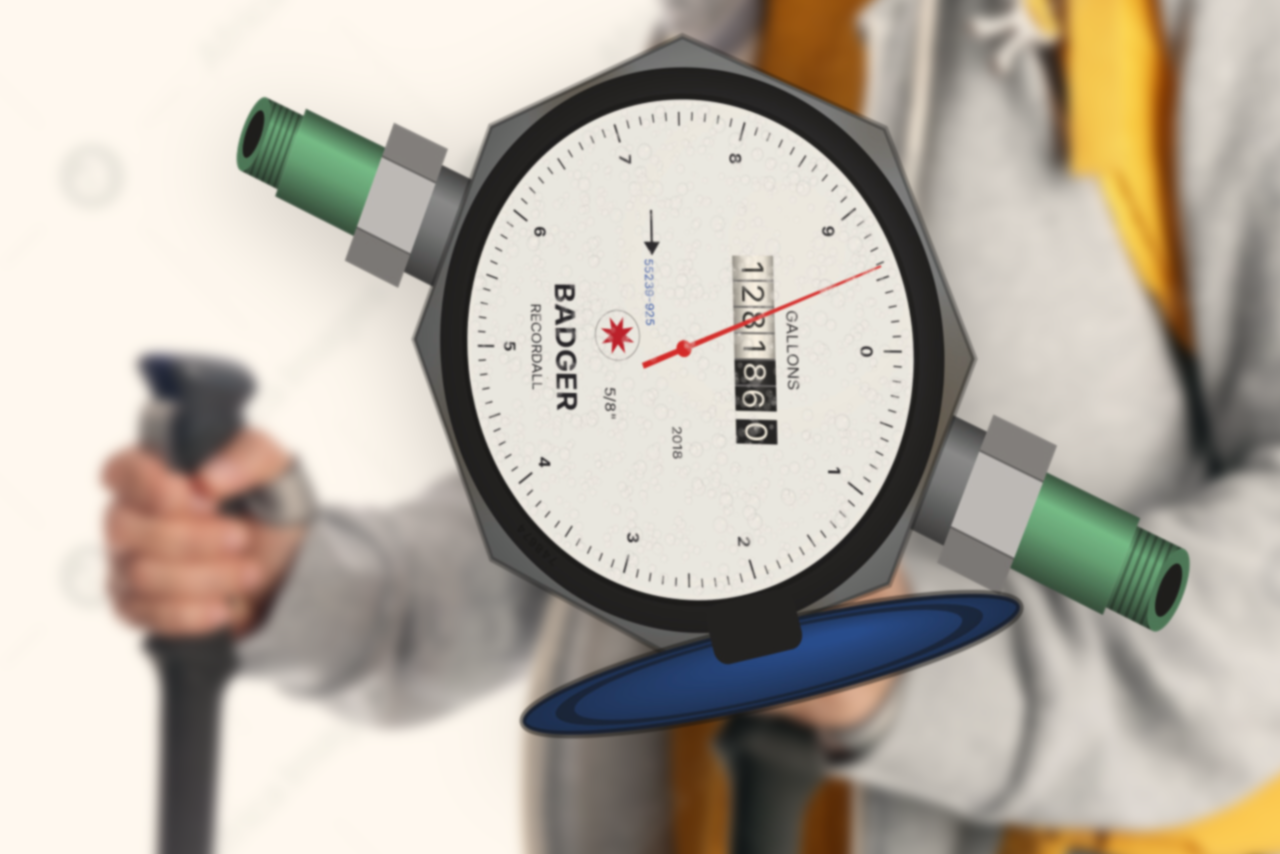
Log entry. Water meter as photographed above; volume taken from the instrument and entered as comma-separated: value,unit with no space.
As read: 1281859.4,gal
